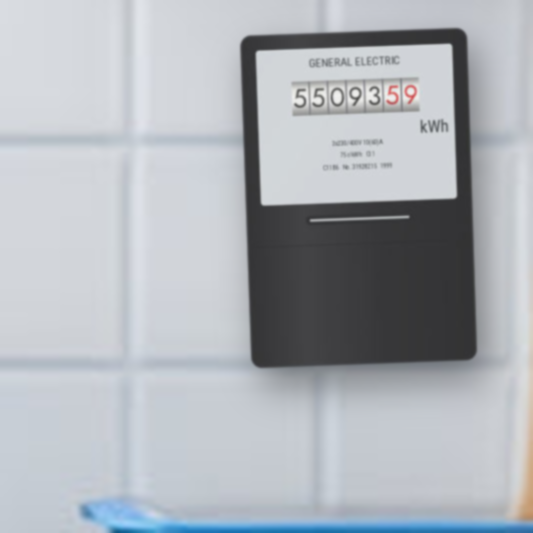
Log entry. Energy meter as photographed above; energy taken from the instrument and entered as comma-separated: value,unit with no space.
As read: 55093.59,kWh
